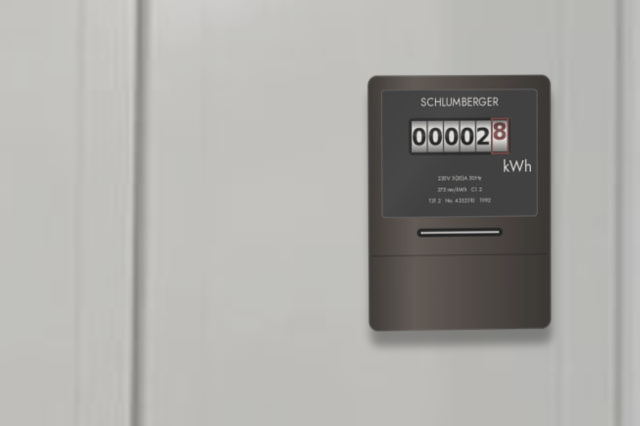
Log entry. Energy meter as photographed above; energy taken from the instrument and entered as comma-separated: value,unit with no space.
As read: 2.8,kWh
